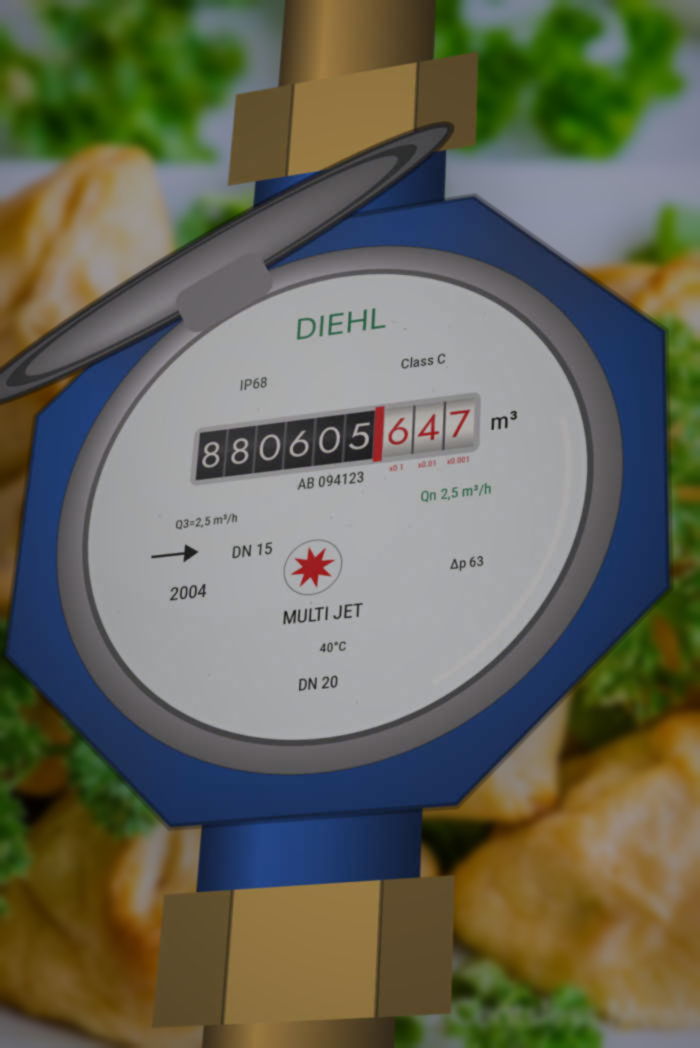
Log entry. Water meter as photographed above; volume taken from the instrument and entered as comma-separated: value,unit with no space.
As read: 880605.647,m³
